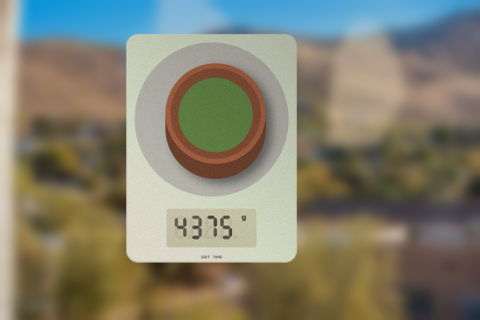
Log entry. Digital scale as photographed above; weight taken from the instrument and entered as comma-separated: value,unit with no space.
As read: 4375,g
